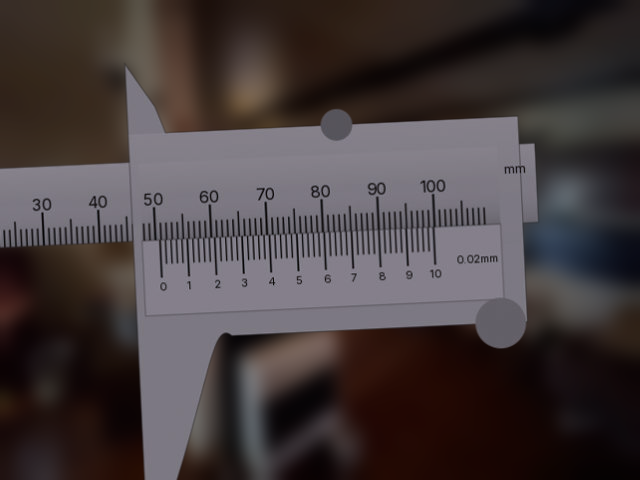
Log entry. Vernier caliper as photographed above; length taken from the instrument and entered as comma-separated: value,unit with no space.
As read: 50.8,mm
